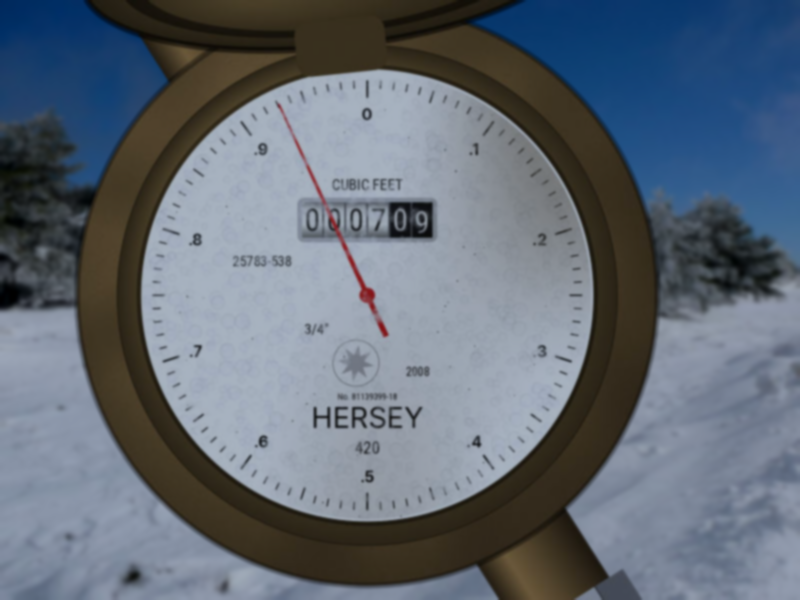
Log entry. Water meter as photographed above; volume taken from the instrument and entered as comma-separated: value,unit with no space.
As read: 708.93,ft³
